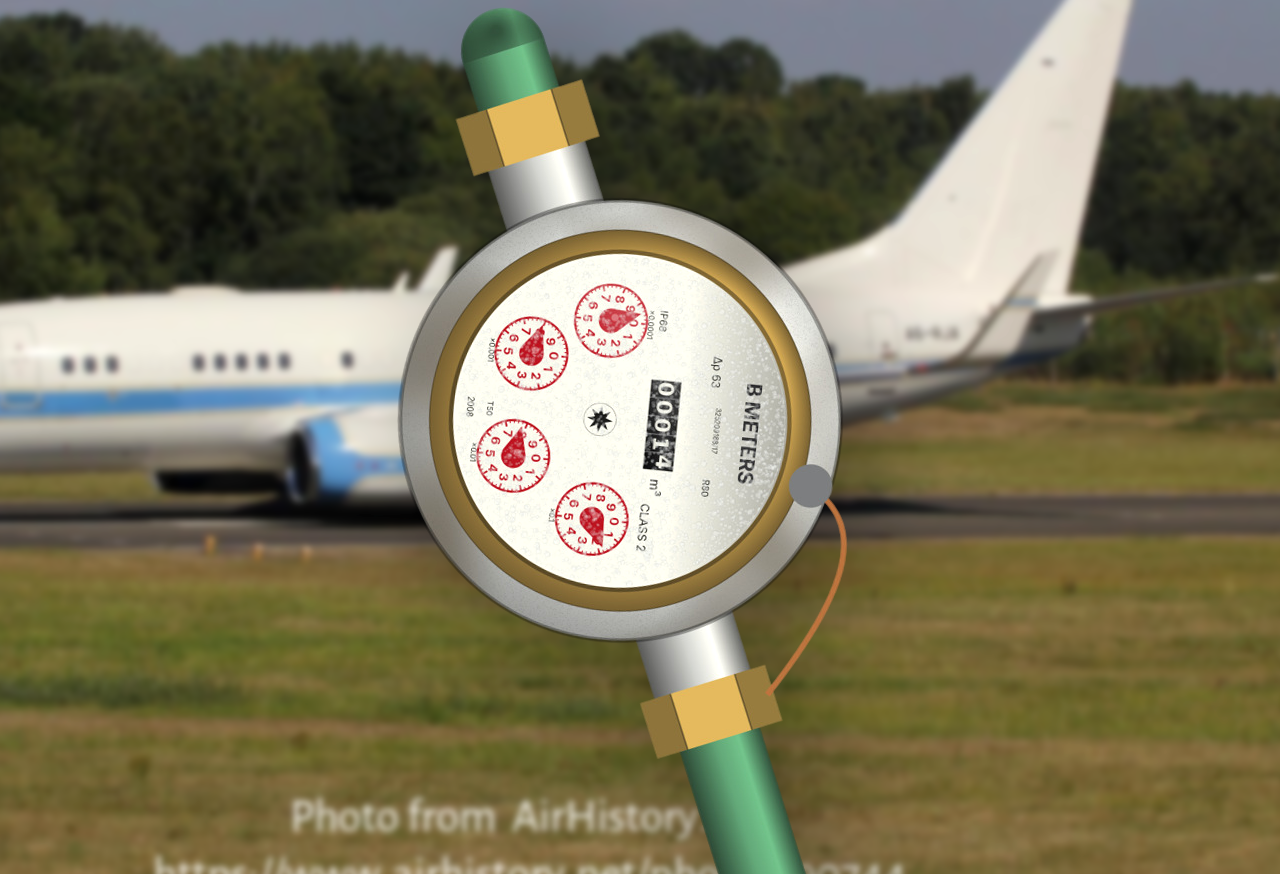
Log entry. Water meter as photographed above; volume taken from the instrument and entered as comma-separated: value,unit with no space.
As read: 14.1779,m³
